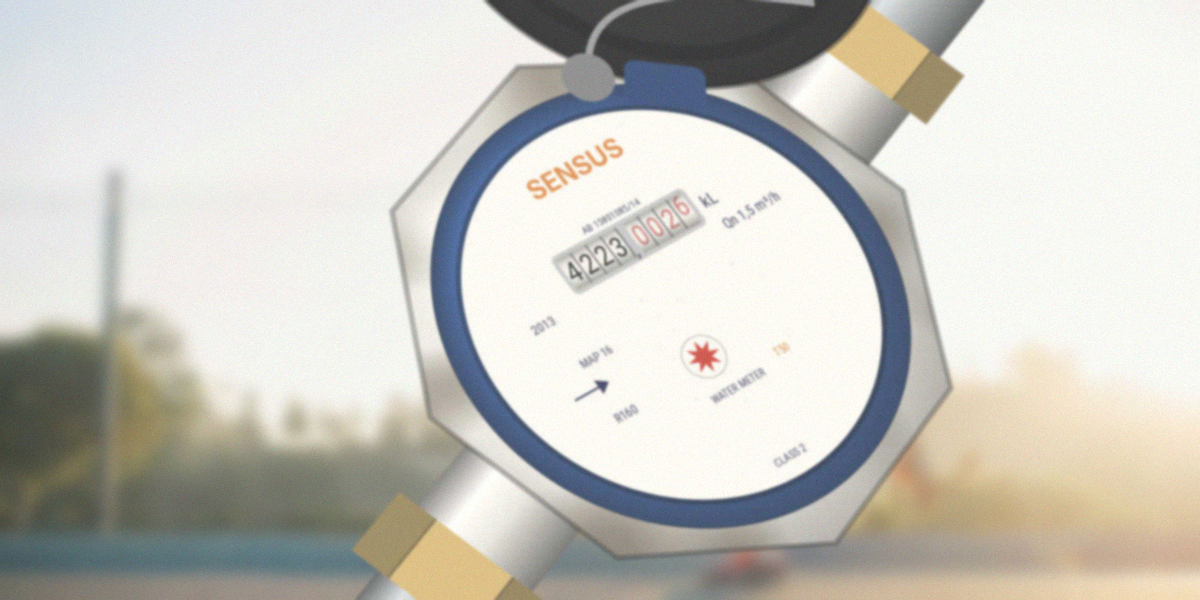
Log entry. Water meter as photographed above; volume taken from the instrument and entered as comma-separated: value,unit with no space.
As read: 4223.0026,kL
